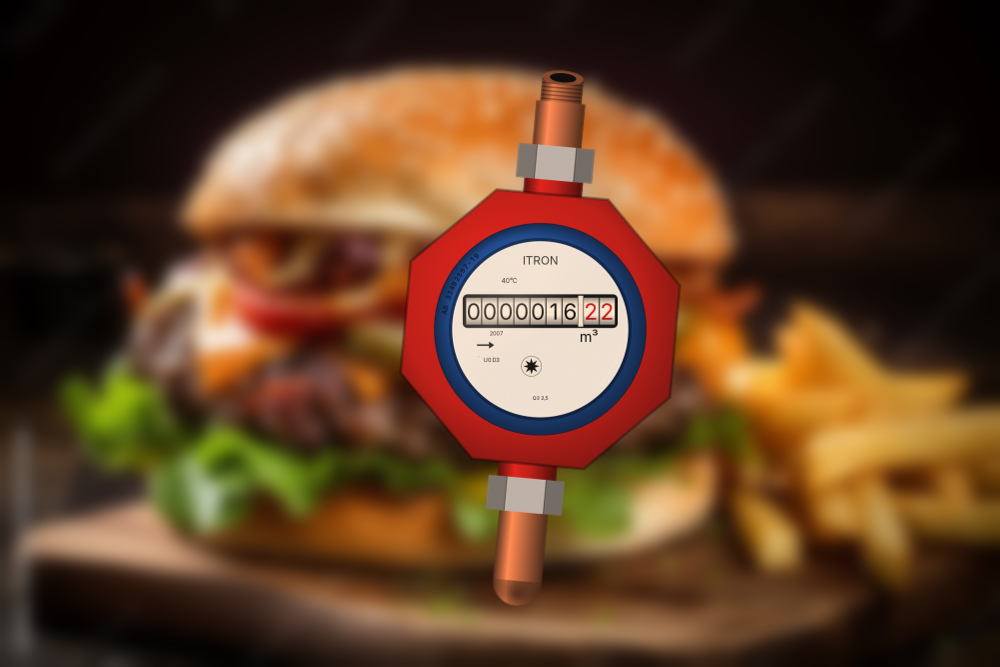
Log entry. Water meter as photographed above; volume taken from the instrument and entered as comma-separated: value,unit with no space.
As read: 16.22,m³
